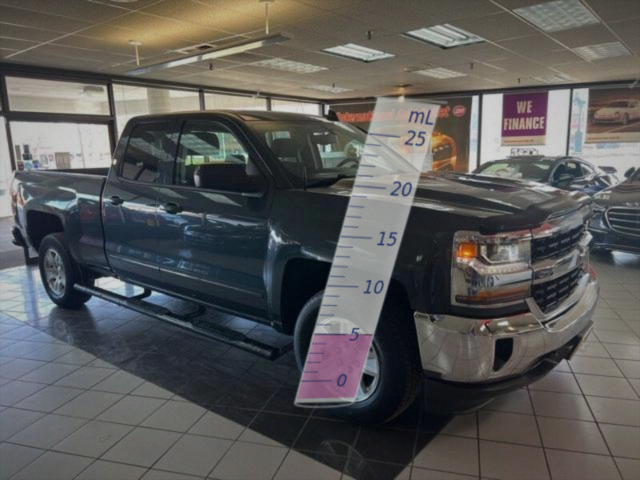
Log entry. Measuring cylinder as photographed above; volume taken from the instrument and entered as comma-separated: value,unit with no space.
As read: 5,mL
